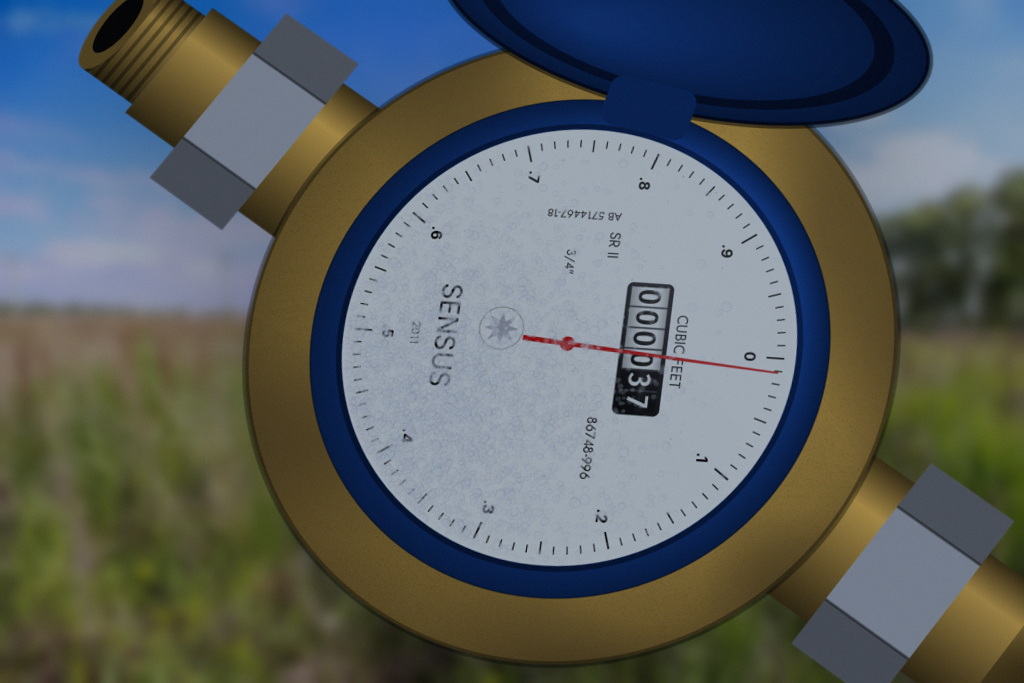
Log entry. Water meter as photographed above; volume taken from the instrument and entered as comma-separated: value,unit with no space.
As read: 37.01,ft³
